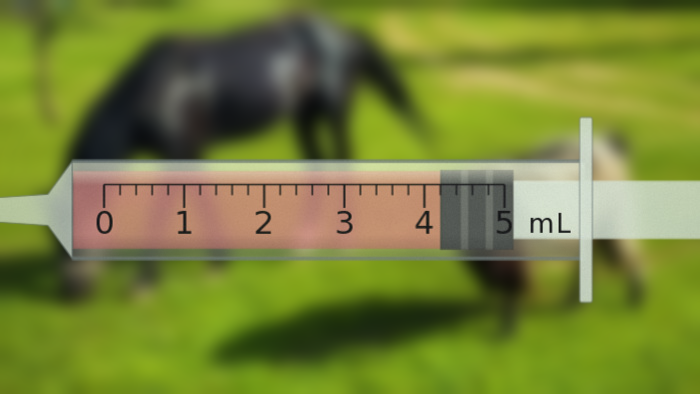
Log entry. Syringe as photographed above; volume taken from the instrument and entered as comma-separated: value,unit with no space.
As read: 4.2,mL
